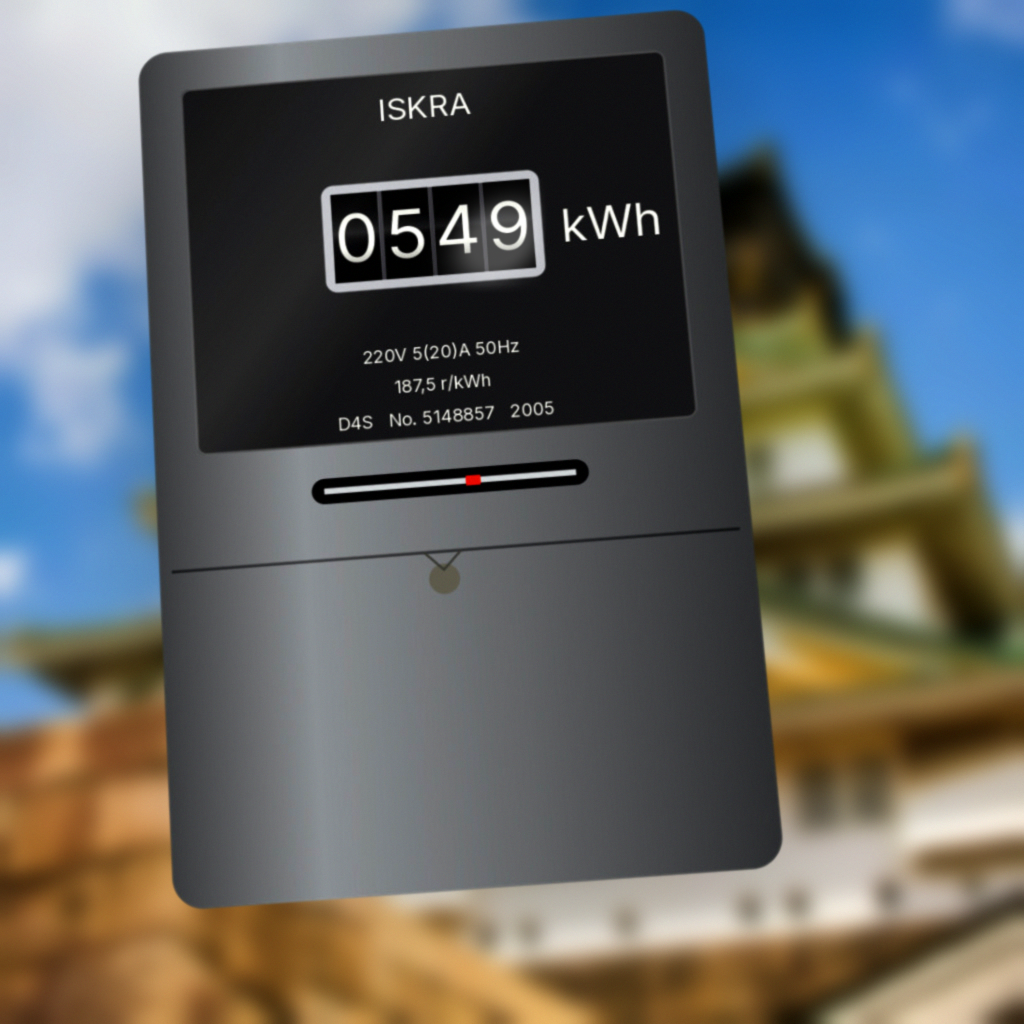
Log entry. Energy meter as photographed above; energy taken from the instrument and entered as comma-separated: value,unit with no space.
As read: 549,kWh
